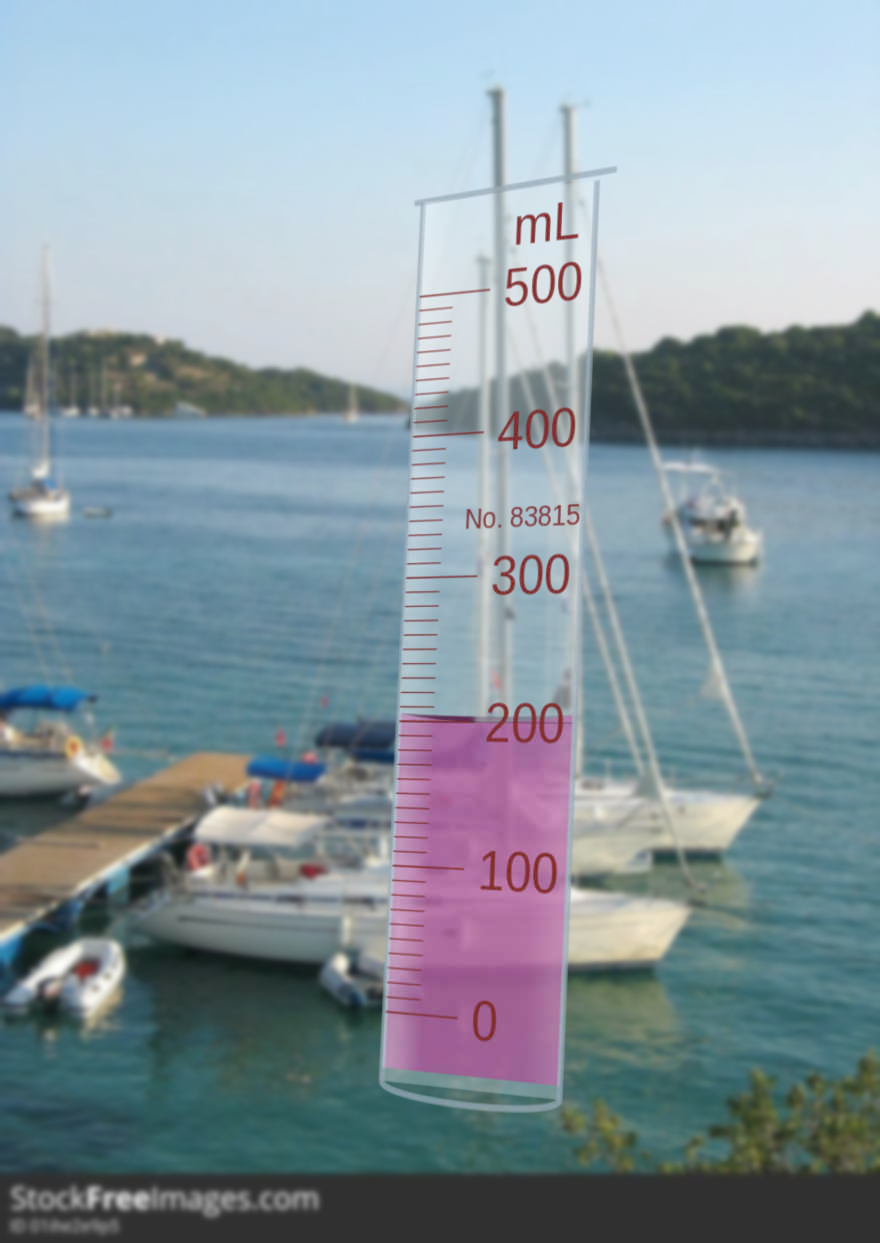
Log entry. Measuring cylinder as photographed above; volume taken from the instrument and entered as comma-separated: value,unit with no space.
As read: 200,mL
